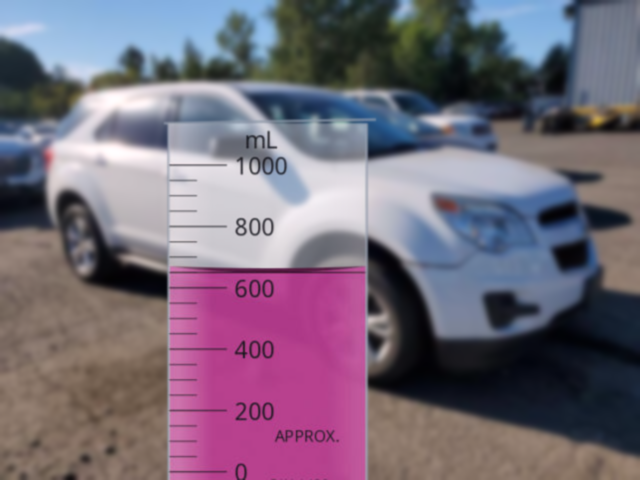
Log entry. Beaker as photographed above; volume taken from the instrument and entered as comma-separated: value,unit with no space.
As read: 650,mL
